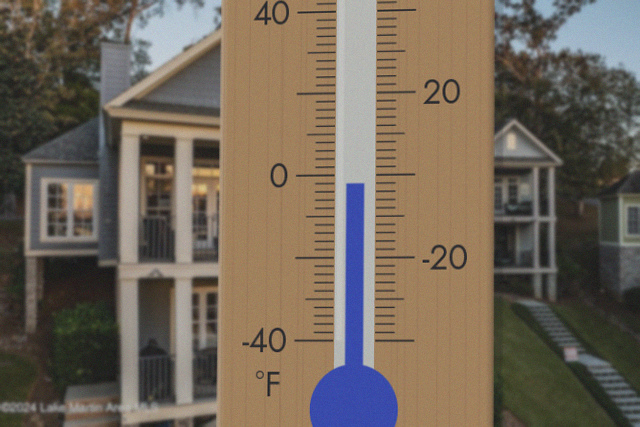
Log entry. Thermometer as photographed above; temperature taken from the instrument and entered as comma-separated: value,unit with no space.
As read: -2,°F
